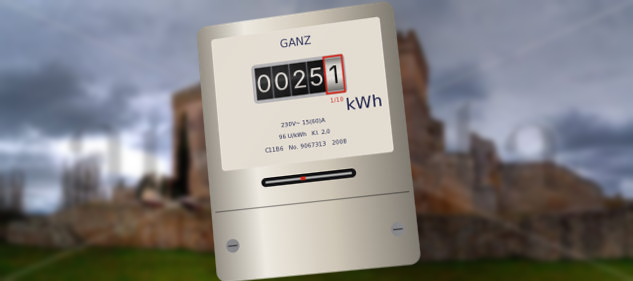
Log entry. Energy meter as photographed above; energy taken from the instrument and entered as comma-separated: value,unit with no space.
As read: 25.1,kWh
